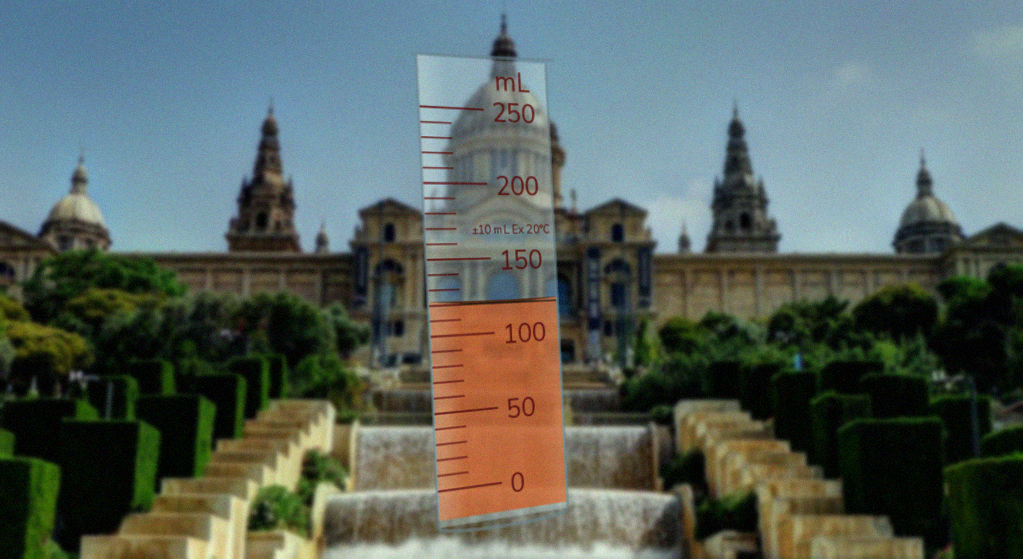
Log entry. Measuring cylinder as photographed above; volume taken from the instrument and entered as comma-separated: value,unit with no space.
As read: 120,mL
